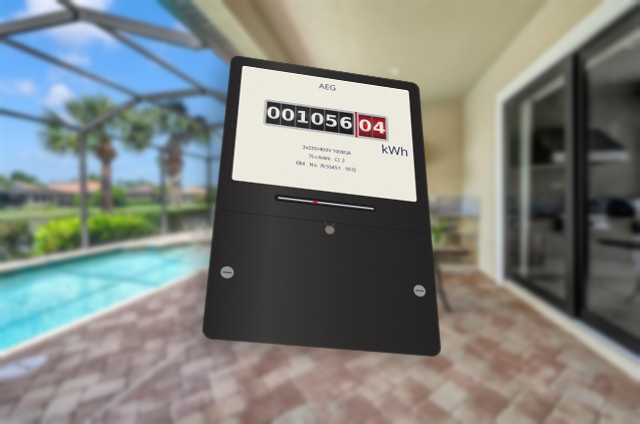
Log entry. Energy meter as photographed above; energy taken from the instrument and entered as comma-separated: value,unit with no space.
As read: 1056.04,kWh
